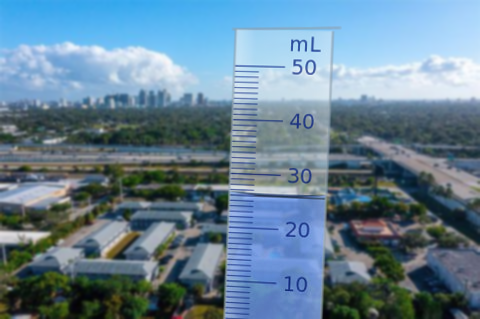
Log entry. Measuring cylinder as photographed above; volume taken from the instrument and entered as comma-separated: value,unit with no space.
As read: 26,mL
